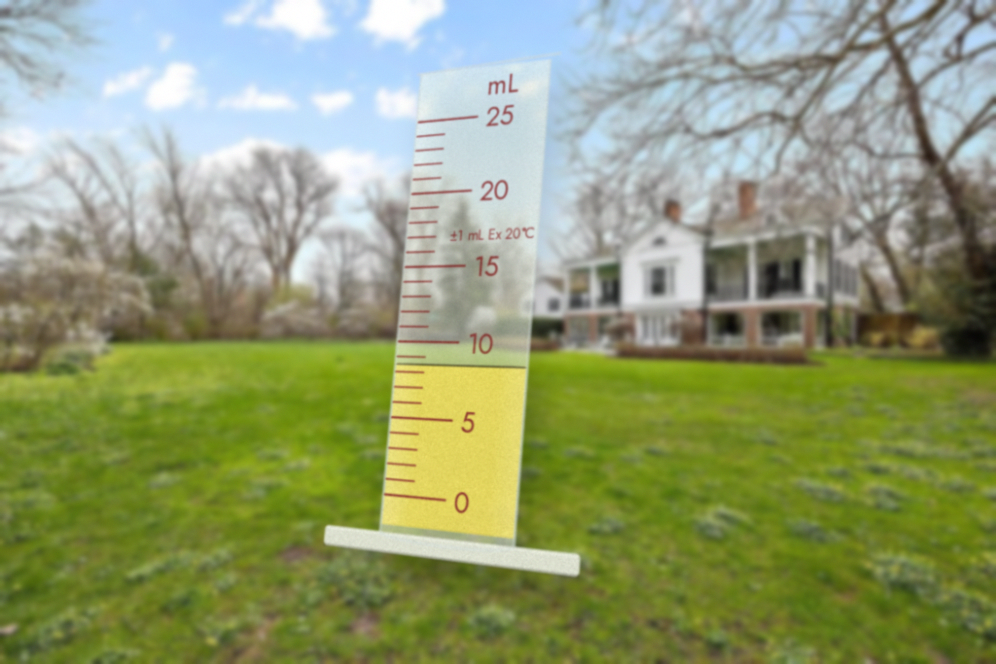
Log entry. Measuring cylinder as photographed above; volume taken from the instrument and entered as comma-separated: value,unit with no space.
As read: 8.5,mL
